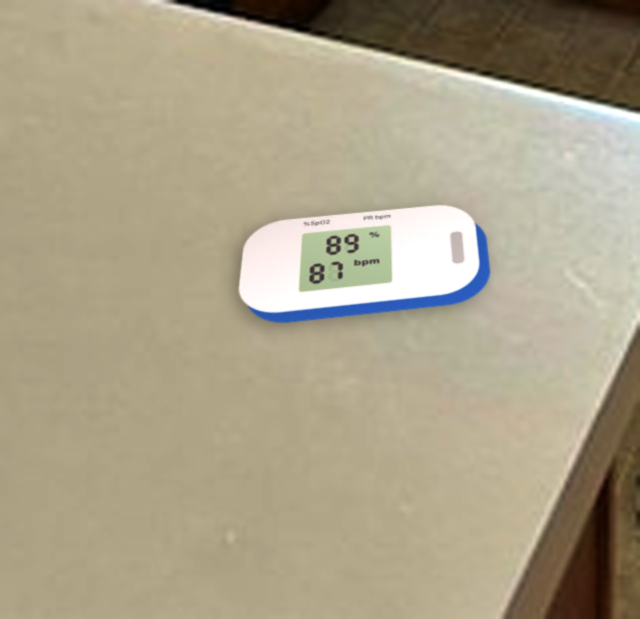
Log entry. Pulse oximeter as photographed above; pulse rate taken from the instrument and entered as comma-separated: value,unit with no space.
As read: 87,bpm
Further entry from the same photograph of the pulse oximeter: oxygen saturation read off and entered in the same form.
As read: 89,%
